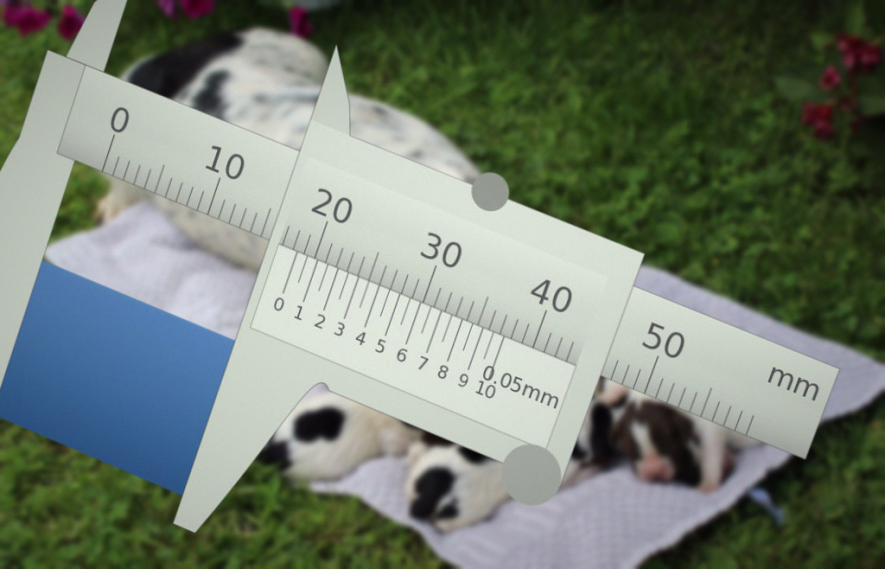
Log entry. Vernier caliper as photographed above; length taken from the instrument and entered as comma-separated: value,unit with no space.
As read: 18.4,mm
